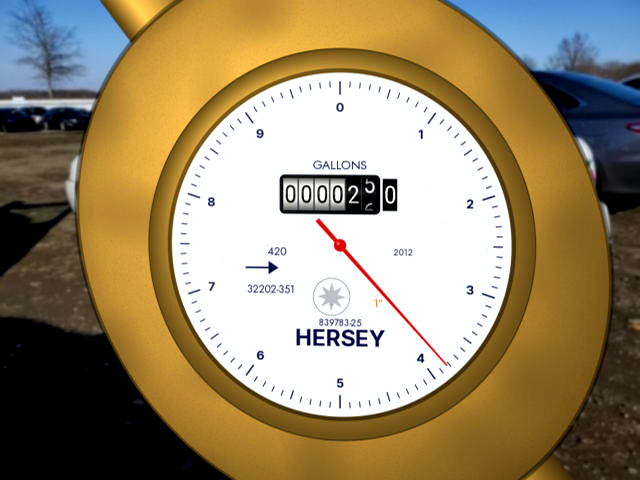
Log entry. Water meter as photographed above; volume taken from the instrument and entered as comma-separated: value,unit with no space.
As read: 253.8,gal
